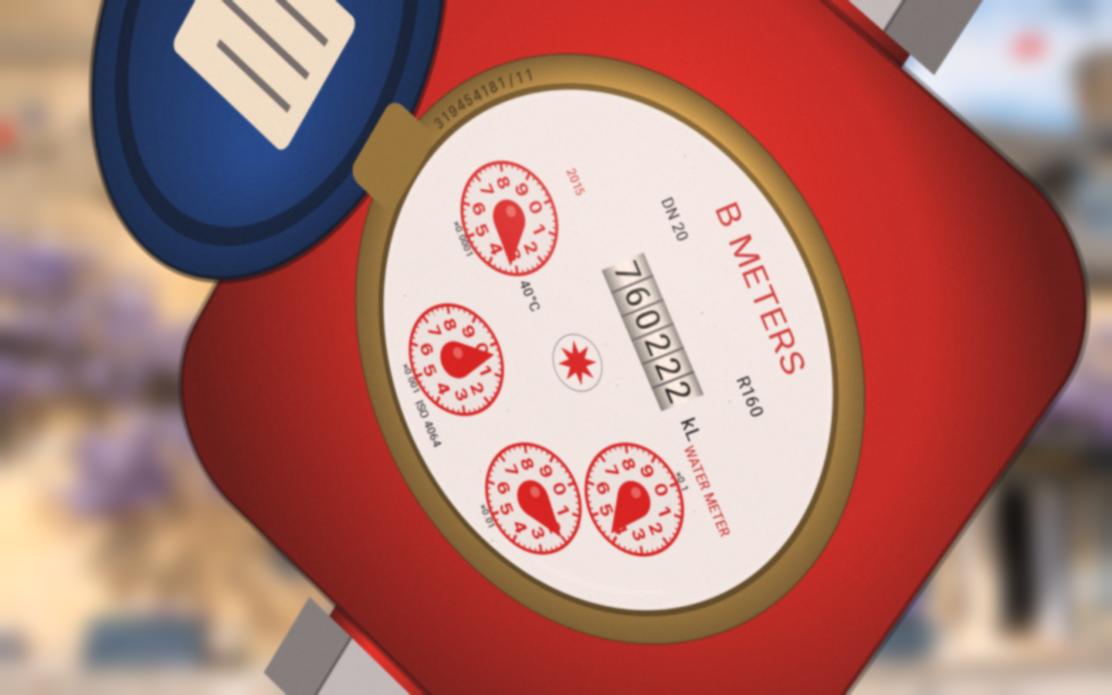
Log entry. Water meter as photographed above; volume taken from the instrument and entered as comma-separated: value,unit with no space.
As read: 760222.4203,kL
